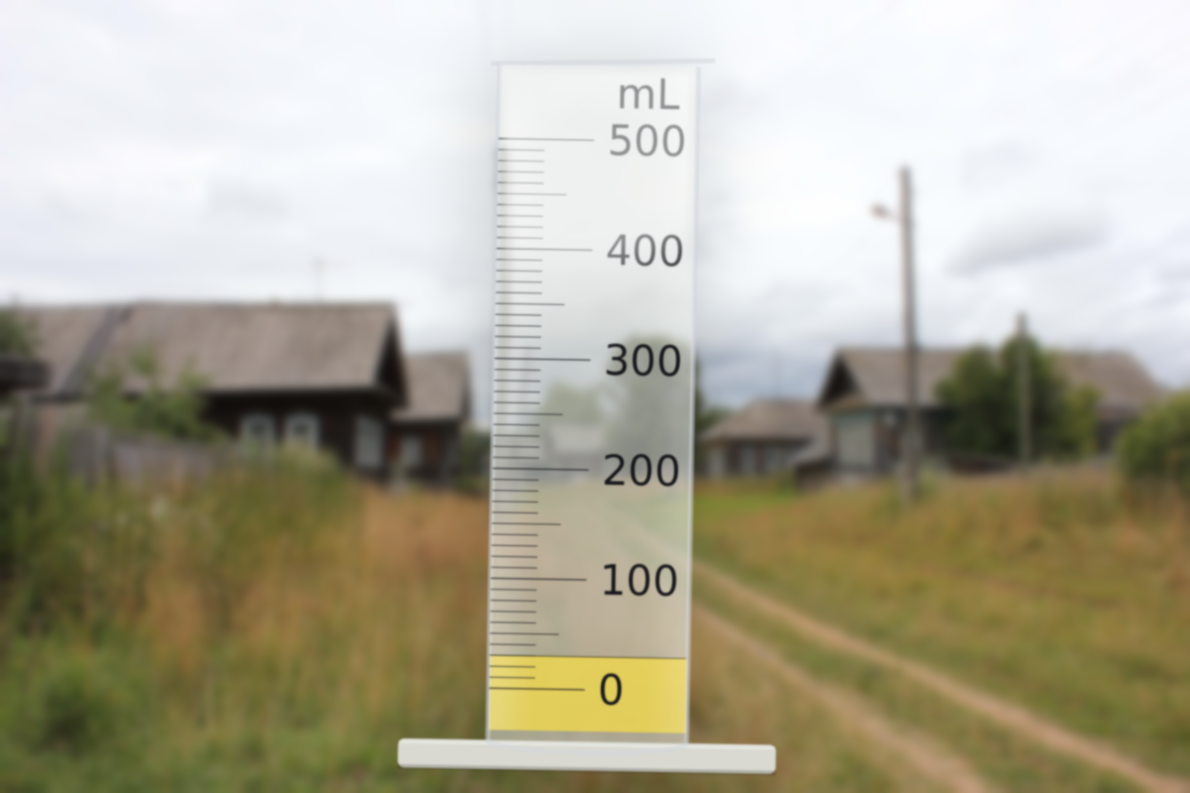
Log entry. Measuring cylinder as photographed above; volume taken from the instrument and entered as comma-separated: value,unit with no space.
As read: 30,mL
